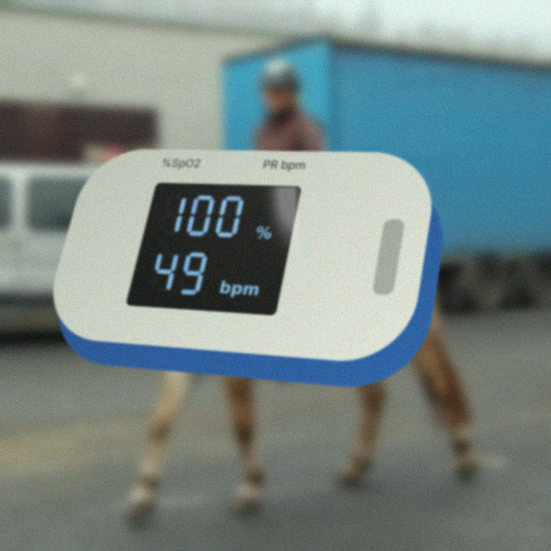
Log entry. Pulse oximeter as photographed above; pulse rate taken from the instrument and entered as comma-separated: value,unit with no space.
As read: 49,bpm
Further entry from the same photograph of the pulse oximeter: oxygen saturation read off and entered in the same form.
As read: 100,%
